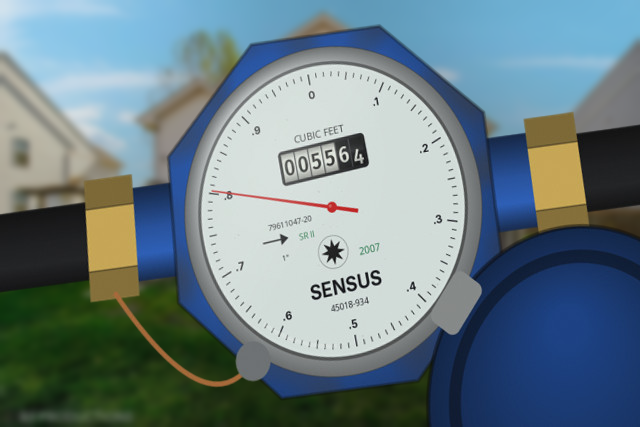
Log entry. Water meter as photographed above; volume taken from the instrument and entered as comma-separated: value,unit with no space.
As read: 5563.80,ft³
